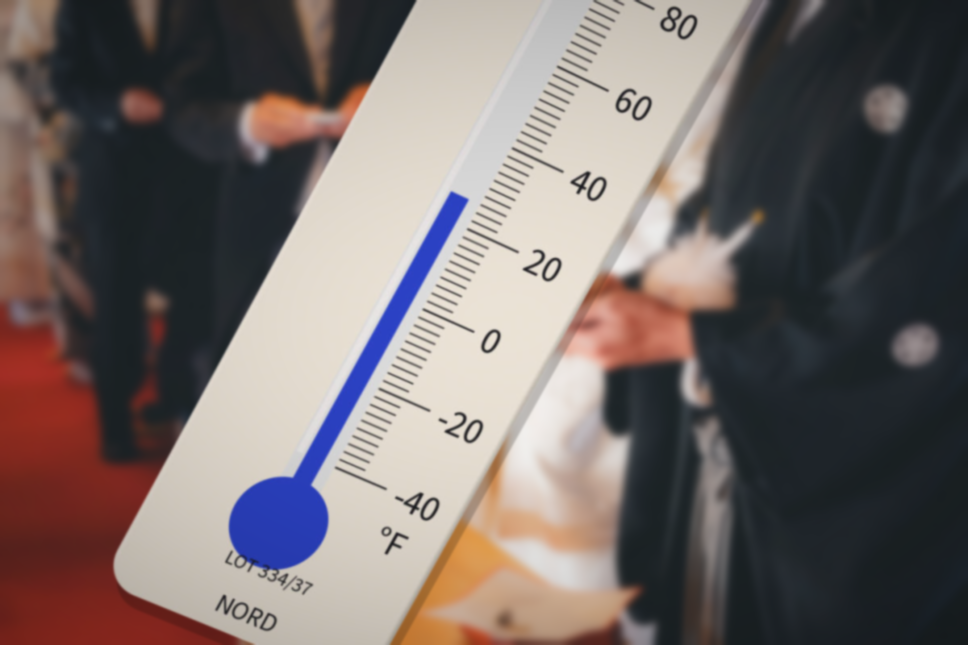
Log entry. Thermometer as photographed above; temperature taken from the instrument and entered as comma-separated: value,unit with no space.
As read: 26,°F
